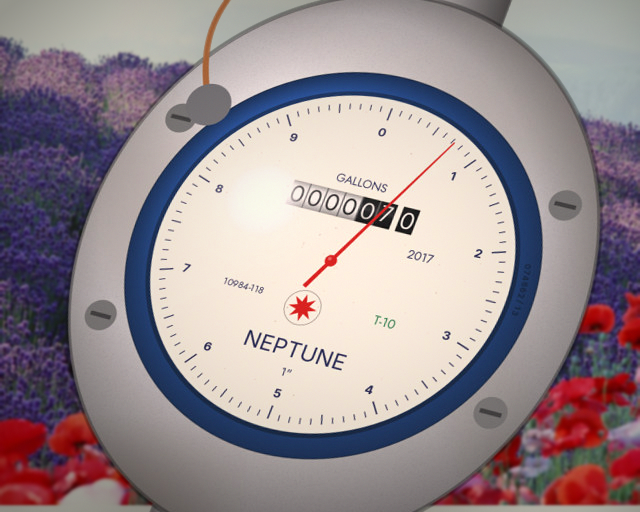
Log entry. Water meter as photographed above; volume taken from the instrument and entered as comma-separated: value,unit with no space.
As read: 70.7,gal
